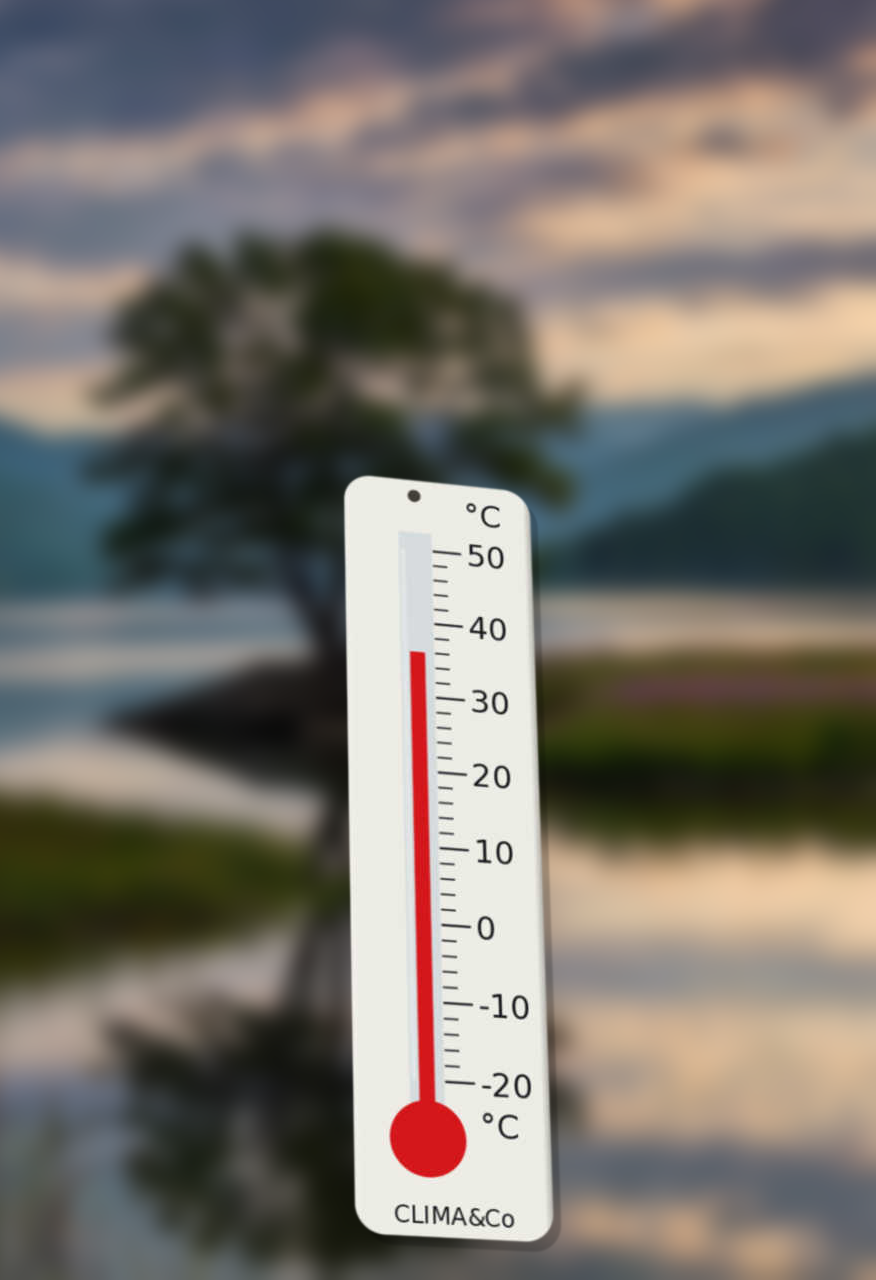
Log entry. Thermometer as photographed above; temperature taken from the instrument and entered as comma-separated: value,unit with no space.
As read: 36,°C
